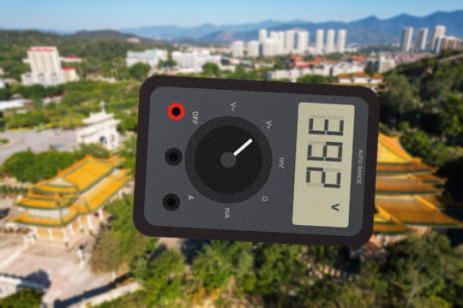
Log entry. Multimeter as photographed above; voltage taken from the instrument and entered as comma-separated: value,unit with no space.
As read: 392,V
